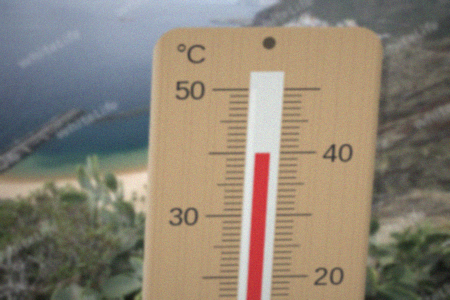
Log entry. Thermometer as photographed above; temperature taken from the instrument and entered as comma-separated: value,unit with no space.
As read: 40,°C
